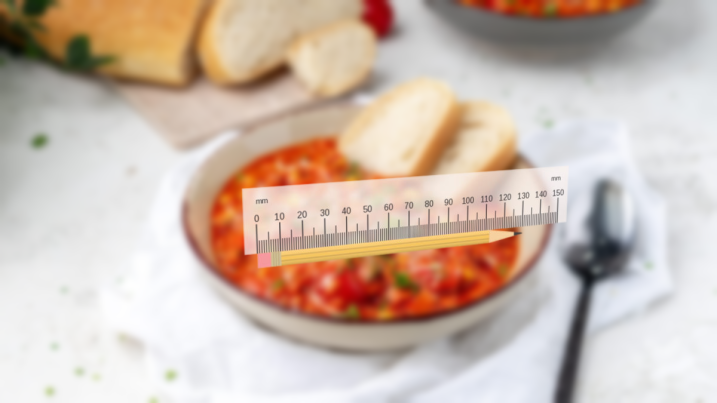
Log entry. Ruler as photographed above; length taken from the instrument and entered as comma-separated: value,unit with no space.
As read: 130,mm
